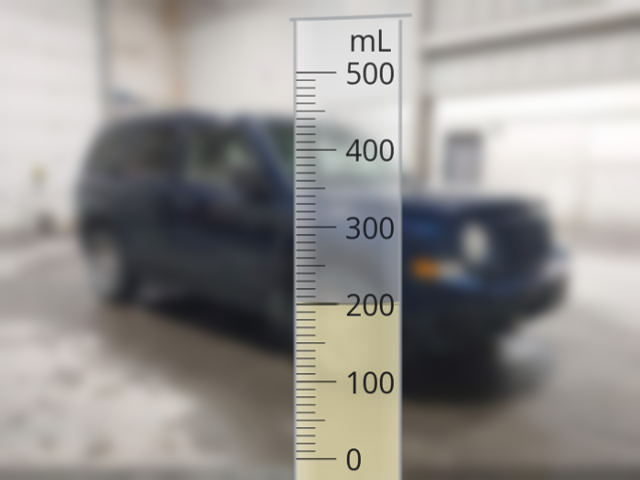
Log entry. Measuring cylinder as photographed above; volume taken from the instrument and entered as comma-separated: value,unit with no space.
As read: 200,mL
